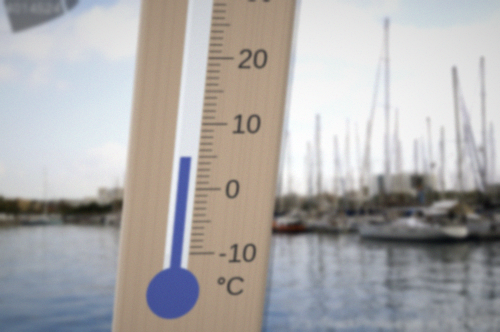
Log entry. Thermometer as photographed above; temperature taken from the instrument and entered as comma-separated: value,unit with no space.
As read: 5,°C
